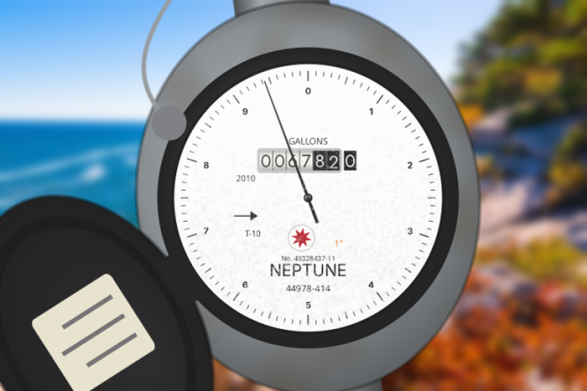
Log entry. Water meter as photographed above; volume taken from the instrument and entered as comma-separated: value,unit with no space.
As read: 67819.4,gal
